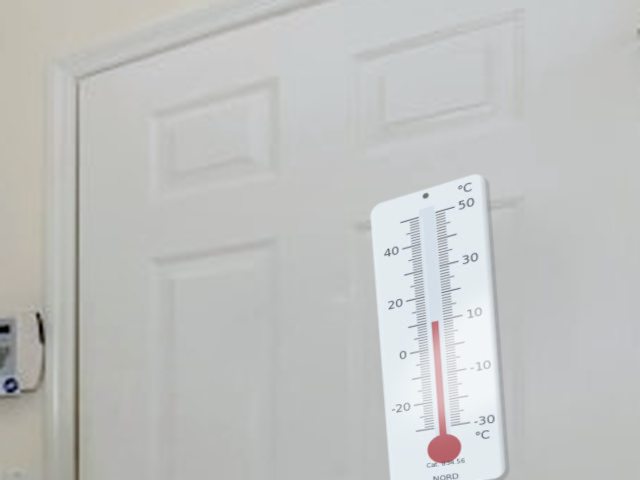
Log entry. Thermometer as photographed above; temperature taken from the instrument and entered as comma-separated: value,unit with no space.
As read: 10,°C
